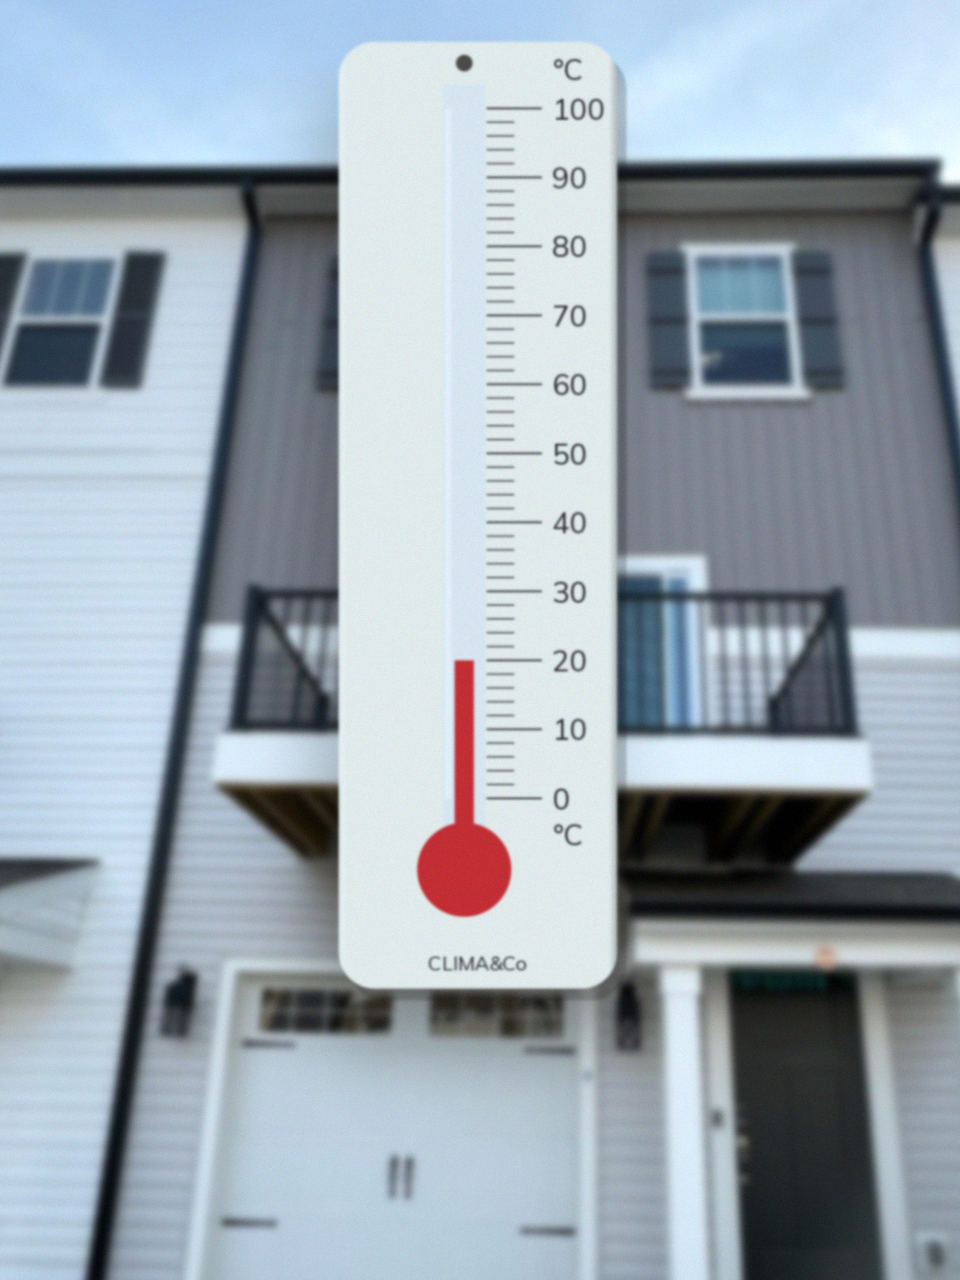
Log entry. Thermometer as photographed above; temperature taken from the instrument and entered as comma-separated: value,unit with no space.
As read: 20,°C
